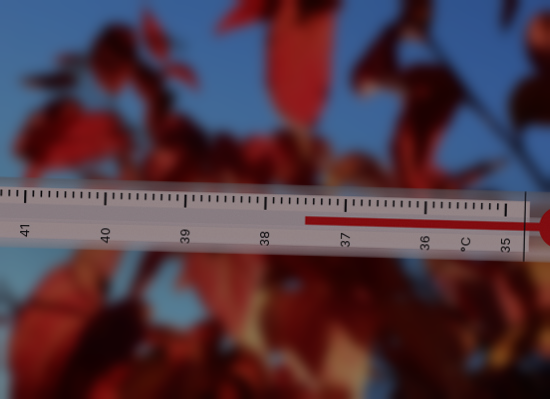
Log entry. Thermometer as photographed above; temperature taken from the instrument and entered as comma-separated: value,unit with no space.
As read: 37.5,°C
